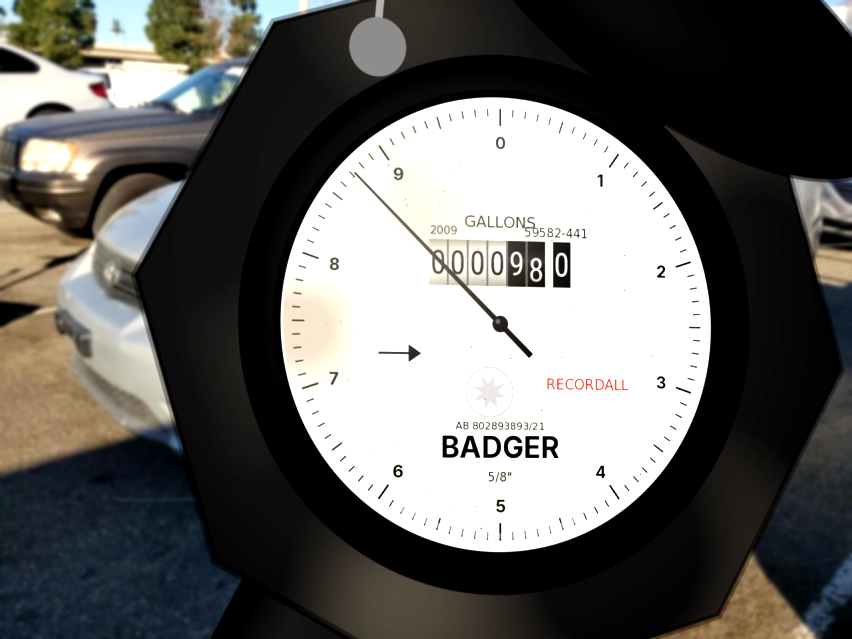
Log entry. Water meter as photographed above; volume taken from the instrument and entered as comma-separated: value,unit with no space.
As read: 978.7,gal
